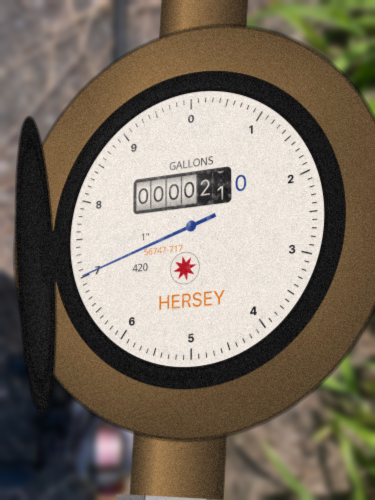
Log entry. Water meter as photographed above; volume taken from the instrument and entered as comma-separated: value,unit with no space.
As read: 207.0,gal
